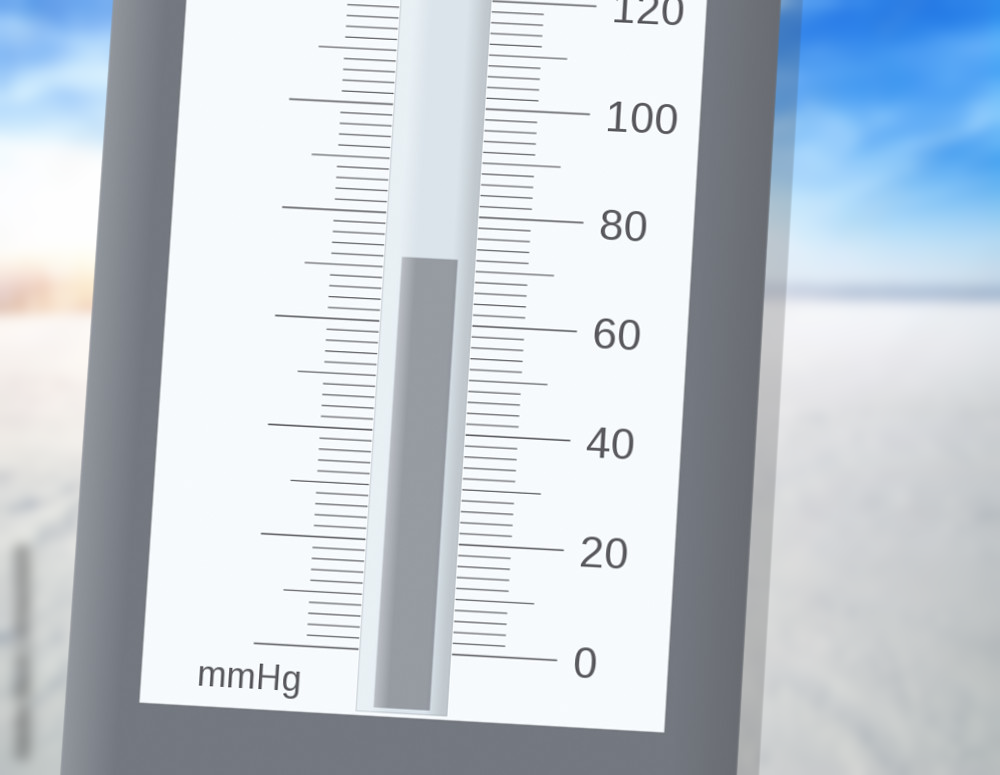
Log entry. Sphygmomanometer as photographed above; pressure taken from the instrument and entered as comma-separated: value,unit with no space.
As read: 72,mmHg
